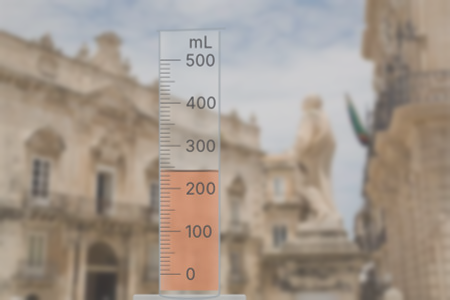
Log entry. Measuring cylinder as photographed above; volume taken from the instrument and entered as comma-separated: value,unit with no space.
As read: 240,mL
